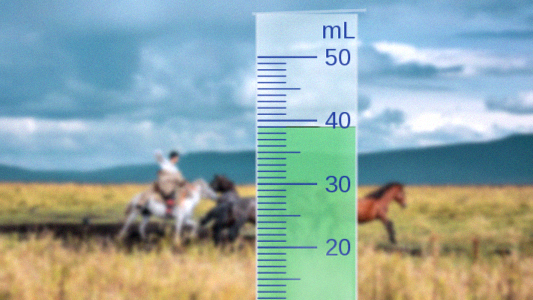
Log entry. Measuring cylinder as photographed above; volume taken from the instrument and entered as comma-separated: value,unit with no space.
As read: 39,mL
